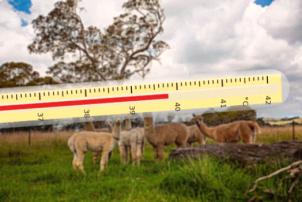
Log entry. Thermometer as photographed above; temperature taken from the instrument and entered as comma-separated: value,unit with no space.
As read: 39.8,°C
